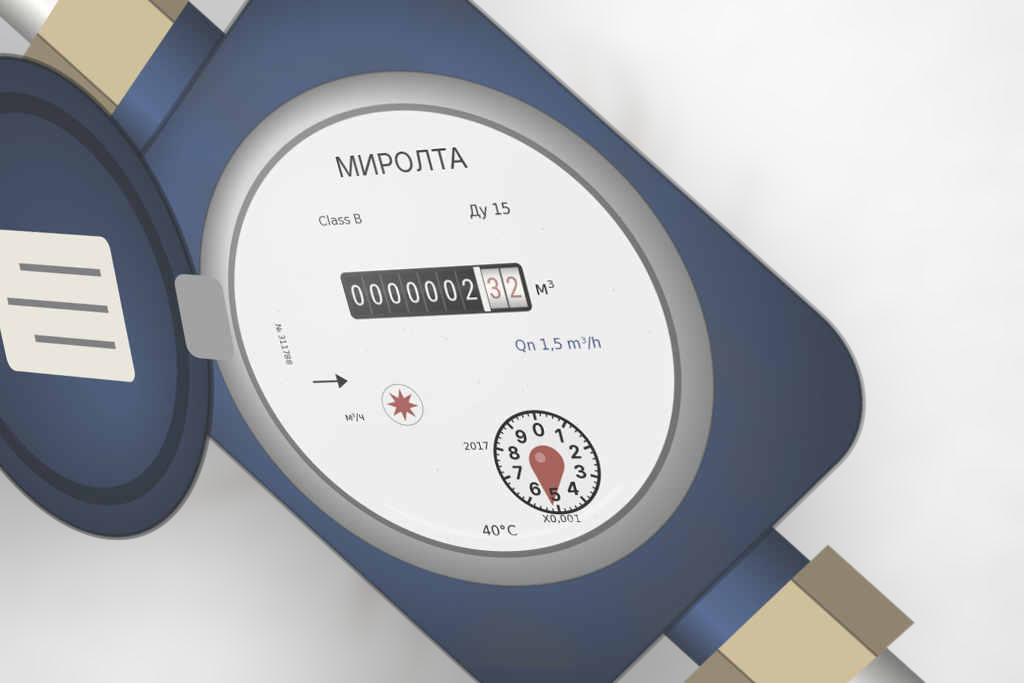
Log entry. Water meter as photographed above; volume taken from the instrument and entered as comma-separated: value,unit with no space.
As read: 2.325,m³
